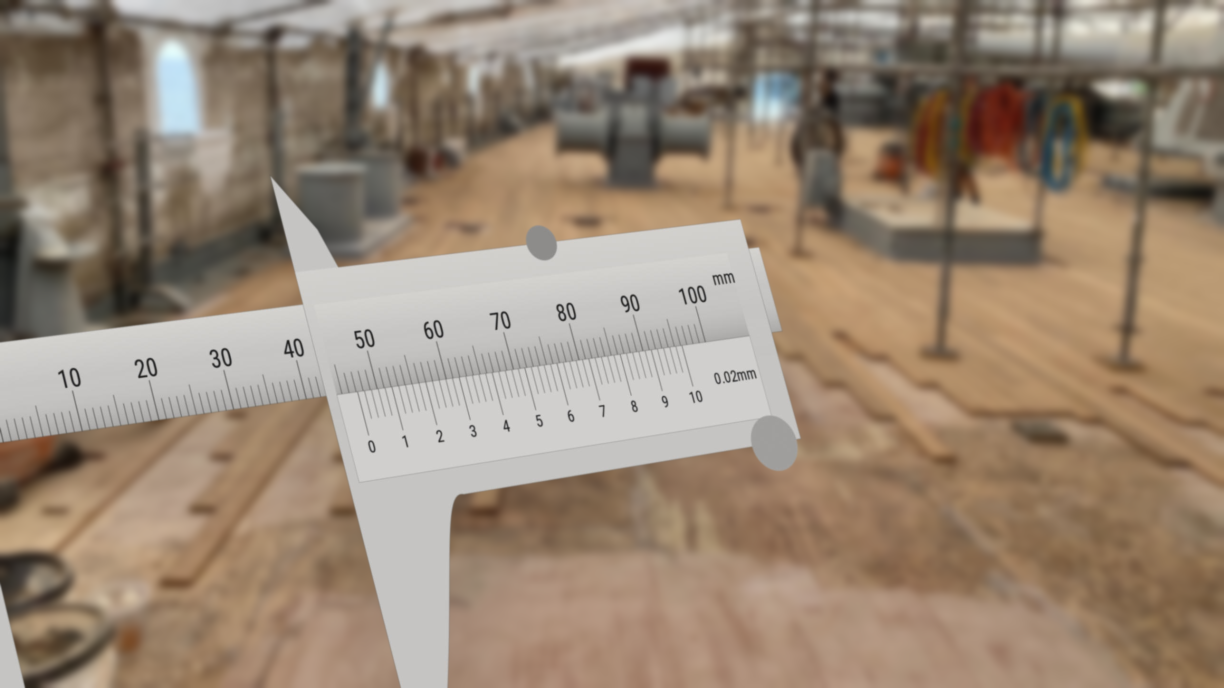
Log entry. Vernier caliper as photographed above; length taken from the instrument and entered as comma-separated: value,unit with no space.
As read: 47.2,mm
